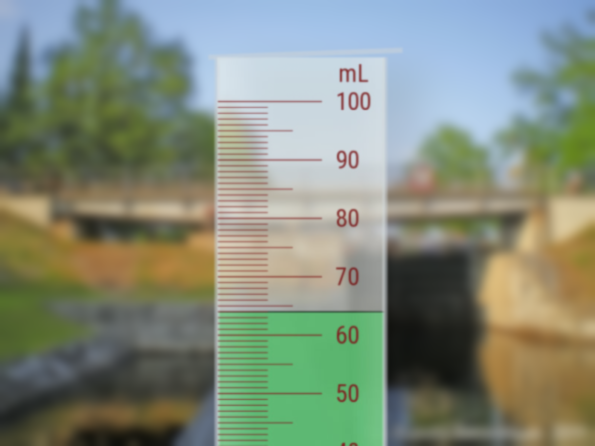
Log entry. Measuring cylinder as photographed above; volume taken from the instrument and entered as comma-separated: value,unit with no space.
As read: 64,mL
